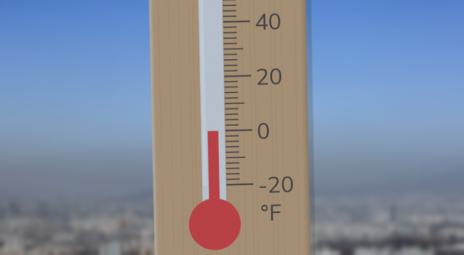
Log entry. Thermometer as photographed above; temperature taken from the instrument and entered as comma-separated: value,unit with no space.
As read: 0,°F
